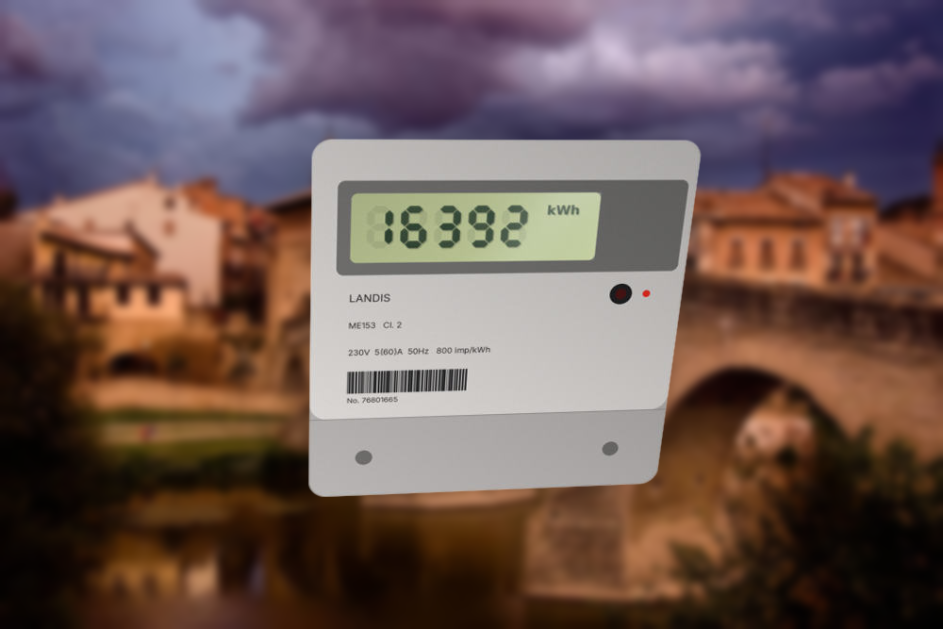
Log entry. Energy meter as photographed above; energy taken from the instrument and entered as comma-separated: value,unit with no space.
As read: 16392,kWh
